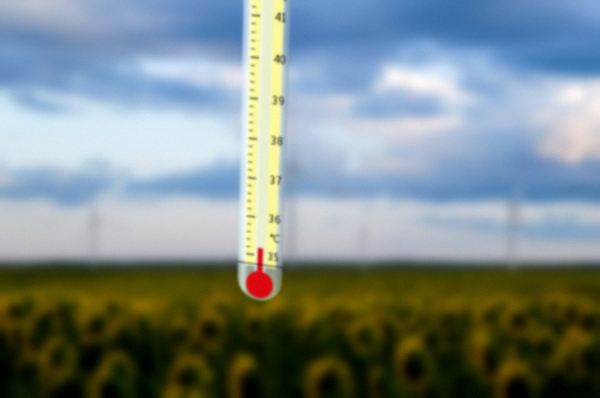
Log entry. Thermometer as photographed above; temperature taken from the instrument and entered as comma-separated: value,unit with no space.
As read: 35.2,°C
